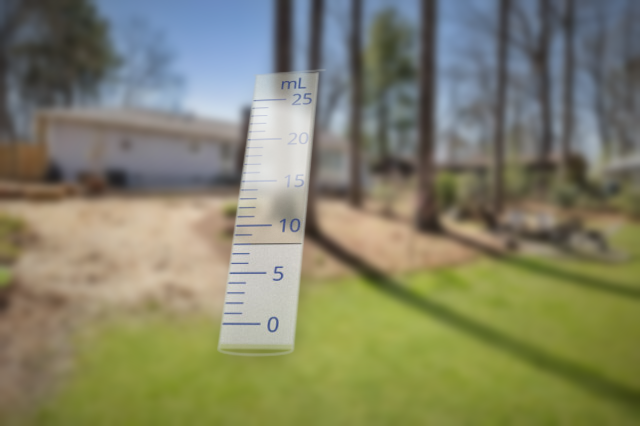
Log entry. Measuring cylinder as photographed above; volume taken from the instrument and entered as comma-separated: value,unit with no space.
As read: 8,mL
